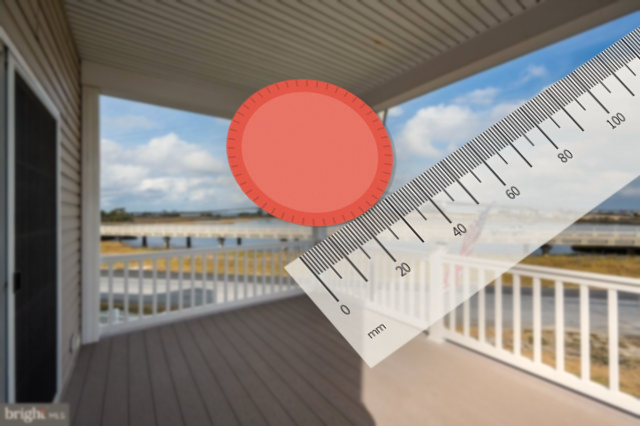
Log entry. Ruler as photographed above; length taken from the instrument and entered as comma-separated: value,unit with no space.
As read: 45,mm
